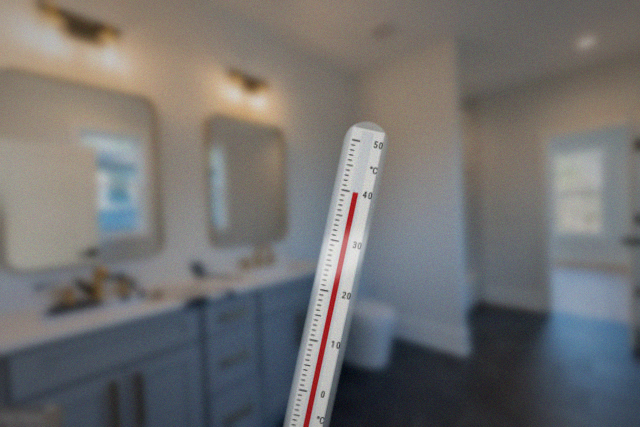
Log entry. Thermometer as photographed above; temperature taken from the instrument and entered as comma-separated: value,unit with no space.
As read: 40,°C
